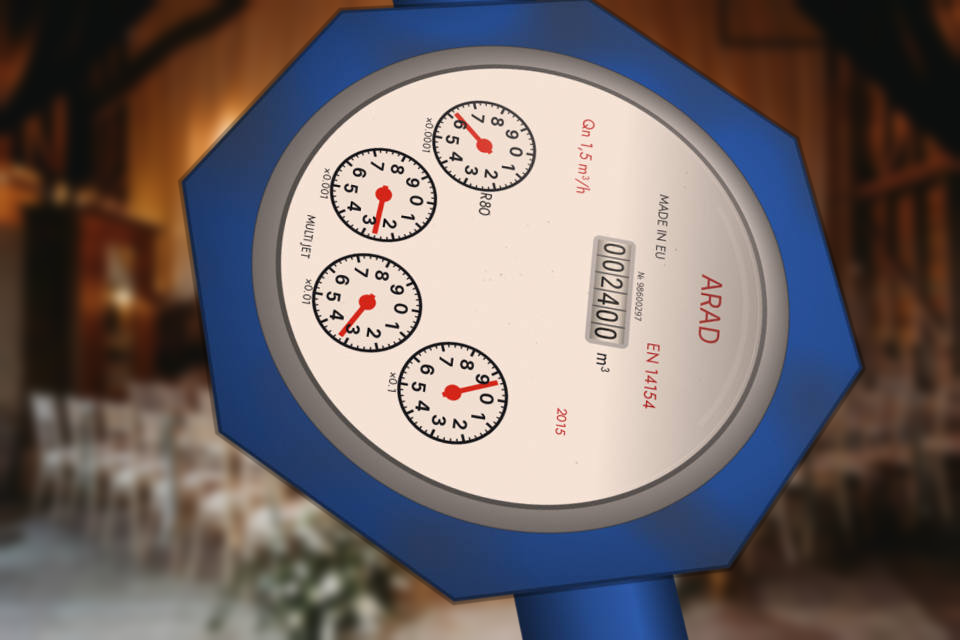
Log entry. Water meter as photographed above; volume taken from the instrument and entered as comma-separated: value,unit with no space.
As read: 2399.9326,m³
